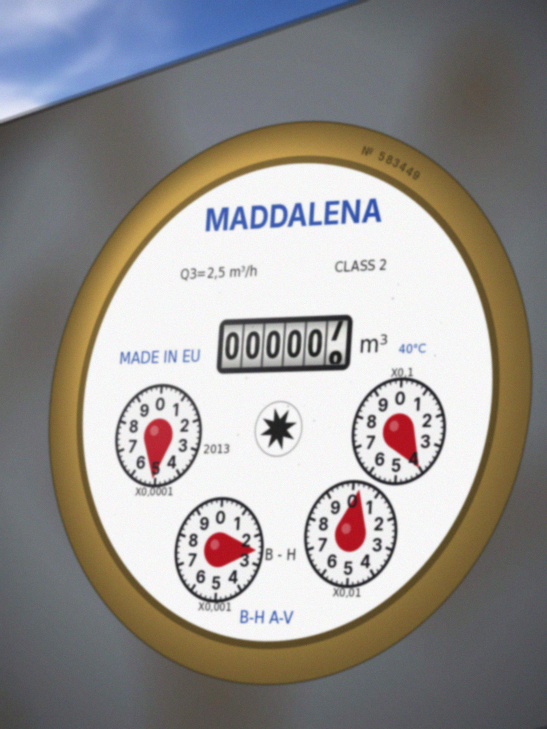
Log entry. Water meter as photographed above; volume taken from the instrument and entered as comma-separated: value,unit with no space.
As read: 7.4025,m³
